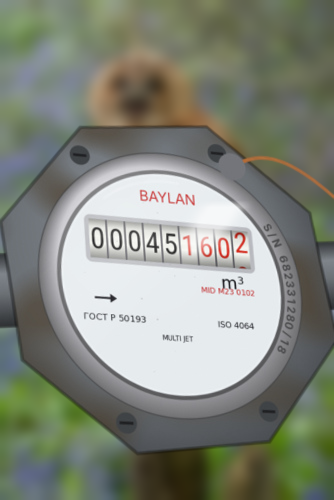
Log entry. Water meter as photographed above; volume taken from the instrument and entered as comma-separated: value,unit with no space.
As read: 45.1602,m³
